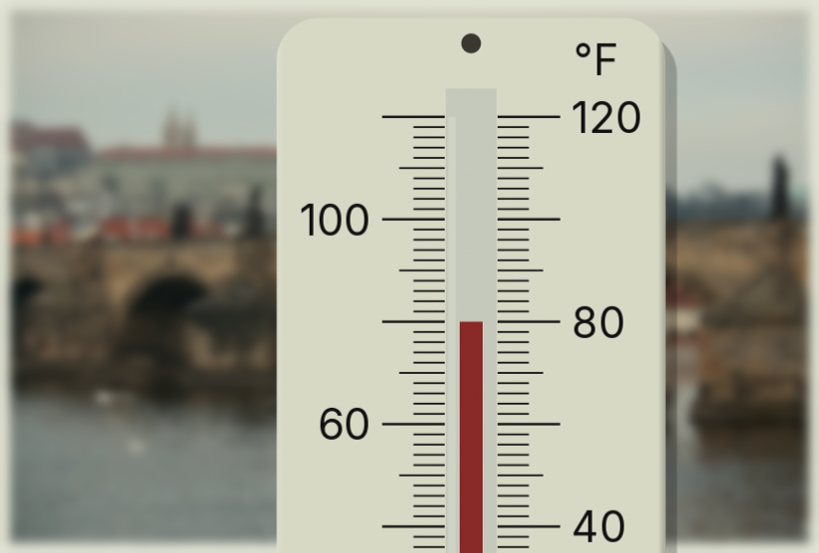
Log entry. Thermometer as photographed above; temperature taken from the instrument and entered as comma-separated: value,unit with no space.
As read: 80,°F
